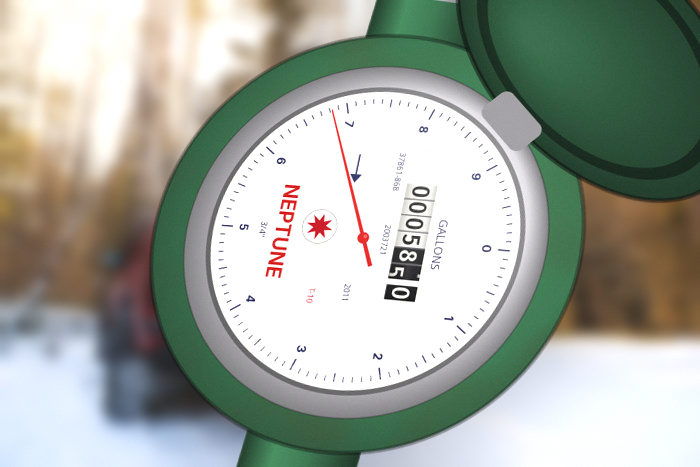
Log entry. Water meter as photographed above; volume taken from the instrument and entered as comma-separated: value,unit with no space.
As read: 5846.8,gal
